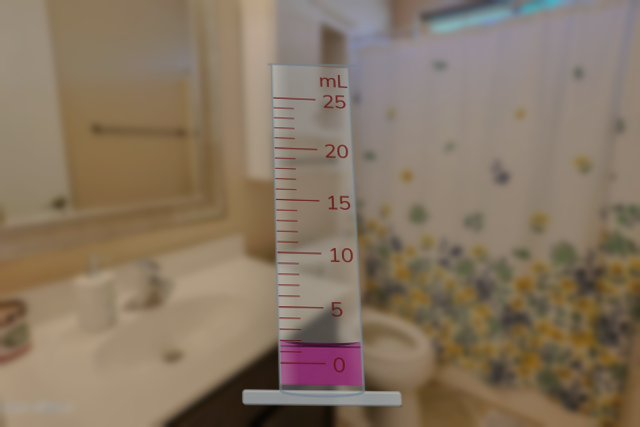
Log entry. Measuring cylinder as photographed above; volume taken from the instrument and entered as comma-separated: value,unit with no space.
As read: 1.5,mL
